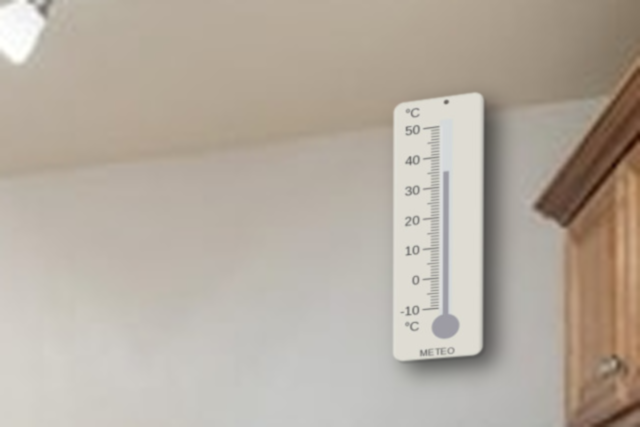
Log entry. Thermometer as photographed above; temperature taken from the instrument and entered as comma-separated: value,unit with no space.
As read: 35,°C
